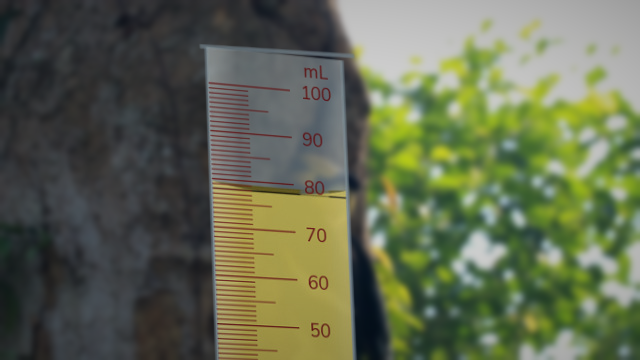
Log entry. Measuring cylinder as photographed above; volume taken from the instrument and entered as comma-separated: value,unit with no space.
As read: 78,mL
